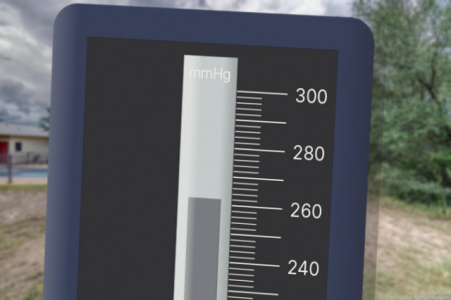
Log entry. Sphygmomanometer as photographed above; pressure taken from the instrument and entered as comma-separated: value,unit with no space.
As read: 262,mmHg
